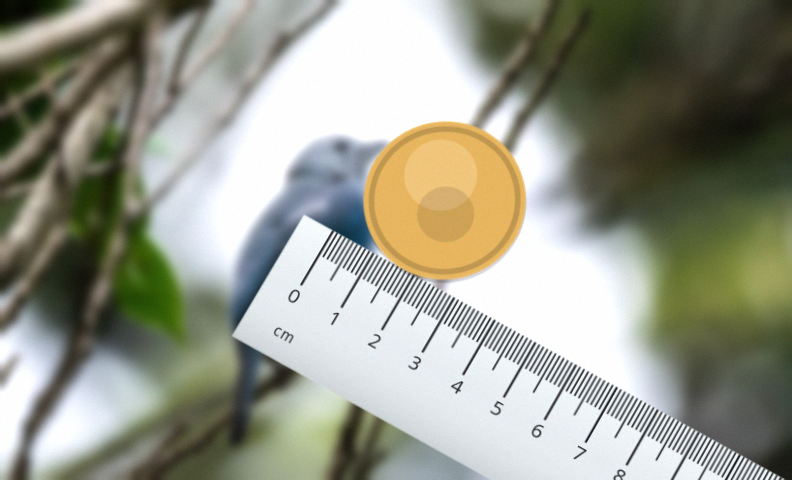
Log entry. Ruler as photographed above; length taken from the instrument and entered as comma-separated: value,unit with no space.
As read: 3.5,cm
